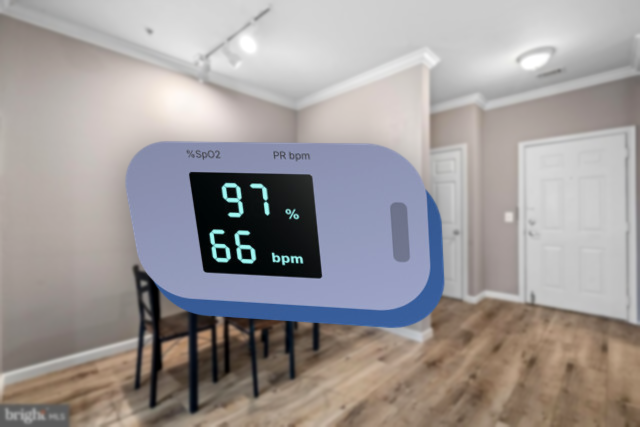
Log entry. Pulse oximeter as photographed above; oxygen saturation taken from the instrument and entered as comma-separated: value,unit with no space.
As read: 97,%
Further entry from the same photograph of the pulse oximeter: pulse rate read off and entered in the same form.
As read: 66,bpm
